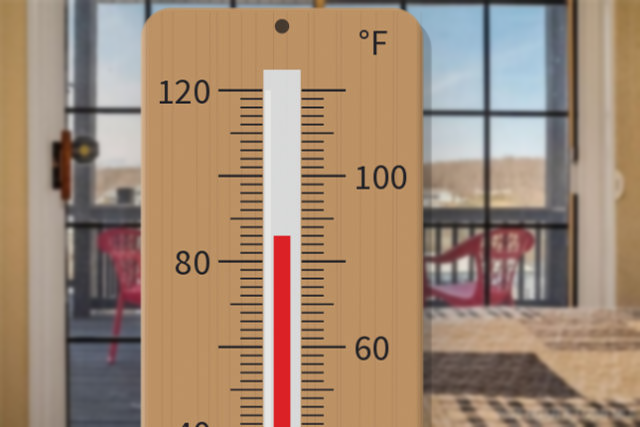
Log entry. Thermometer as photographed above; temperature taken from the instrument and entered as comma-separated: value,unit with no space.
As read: 86,°F
